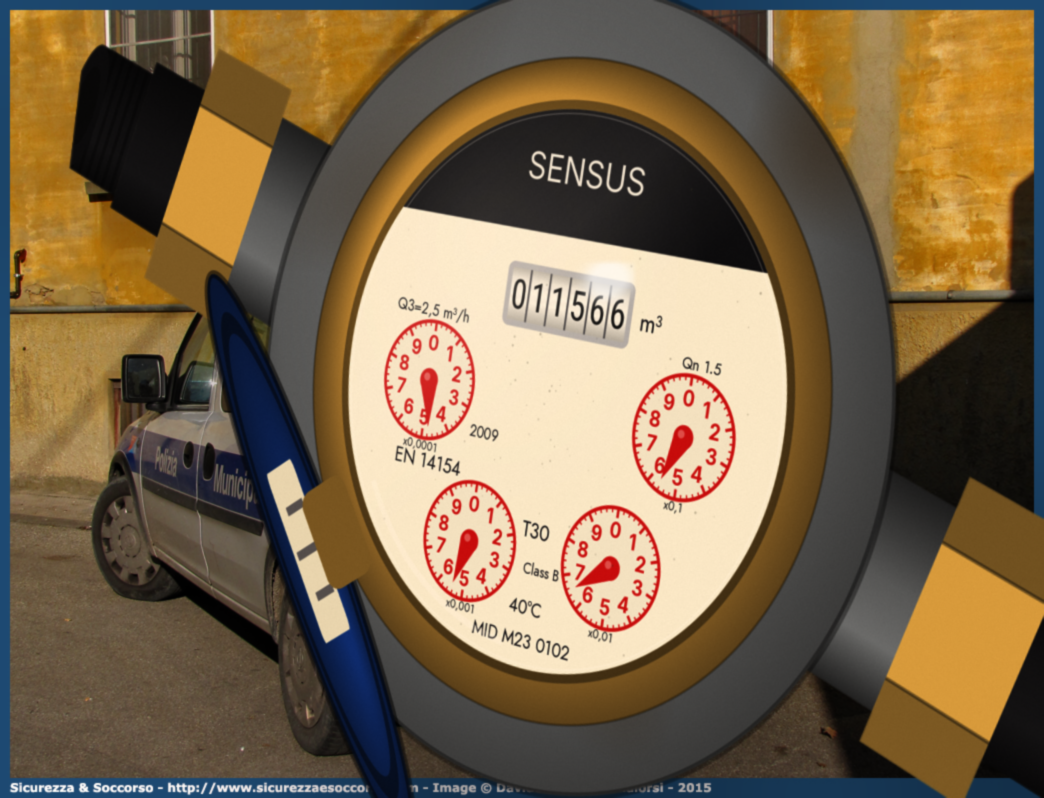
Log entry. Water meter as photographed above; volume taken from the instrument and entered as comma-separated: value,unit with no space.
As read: 11566.5654,m³
